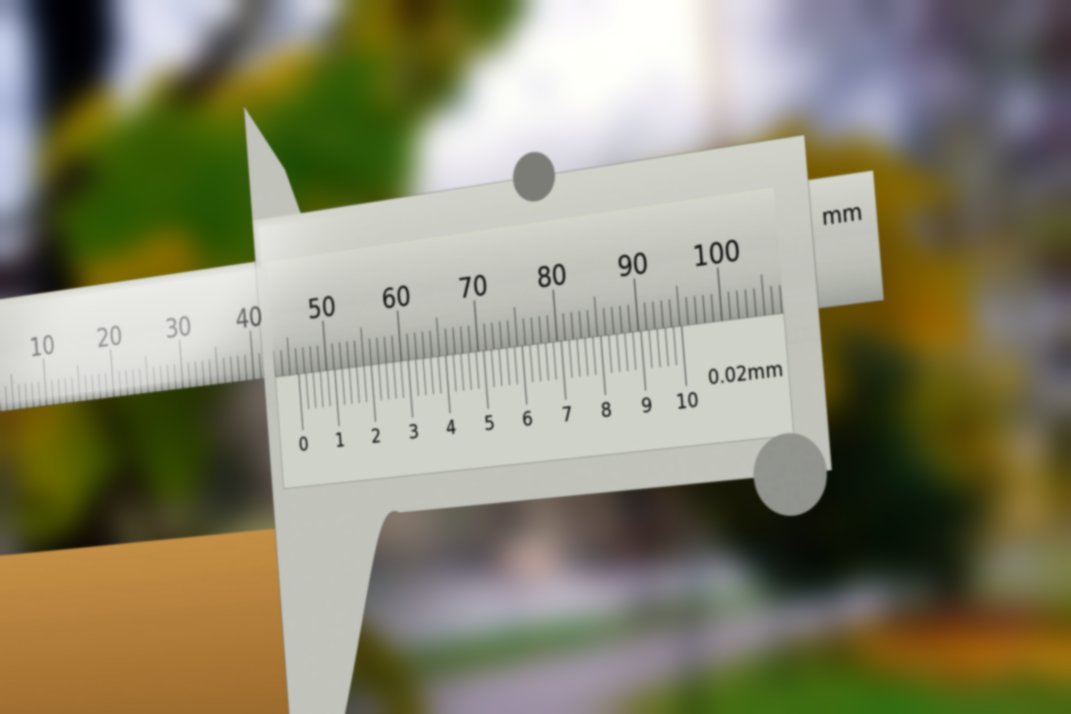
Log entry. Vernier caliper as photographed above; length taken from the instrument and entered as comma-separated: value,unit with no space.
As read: 46.2,mm
